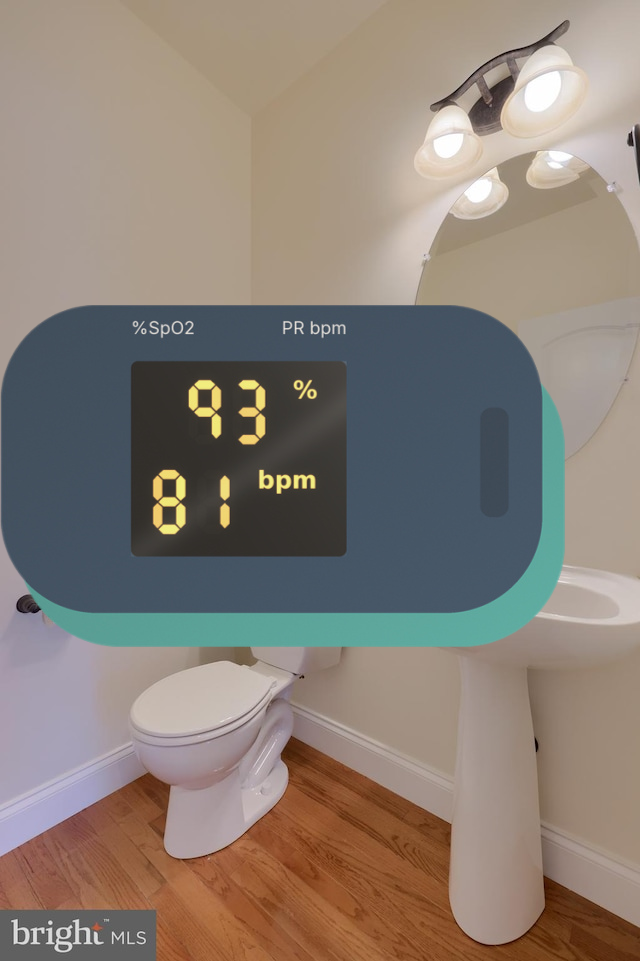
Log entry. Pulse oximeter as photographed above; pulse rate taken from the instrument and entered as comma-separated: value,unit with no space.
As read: 81,bpm
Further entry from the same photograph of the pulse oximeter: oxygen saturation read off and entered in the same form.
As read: 93,%
